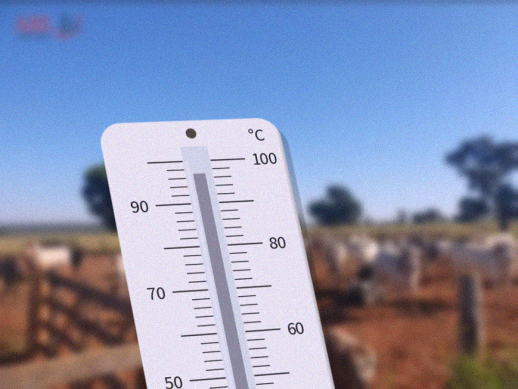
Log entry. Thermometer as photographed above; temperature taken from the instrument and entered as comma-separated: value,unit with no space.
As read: 97,°C
